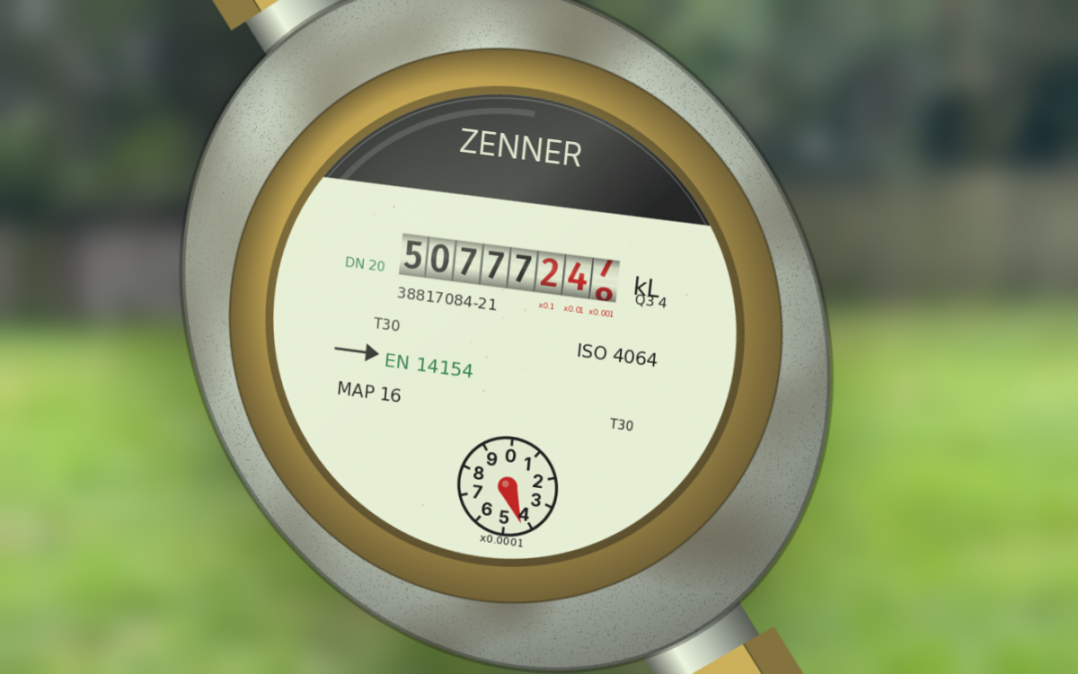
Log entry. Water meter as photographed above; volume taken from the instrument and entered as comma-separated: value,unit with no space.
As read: 50777.2474,kL
